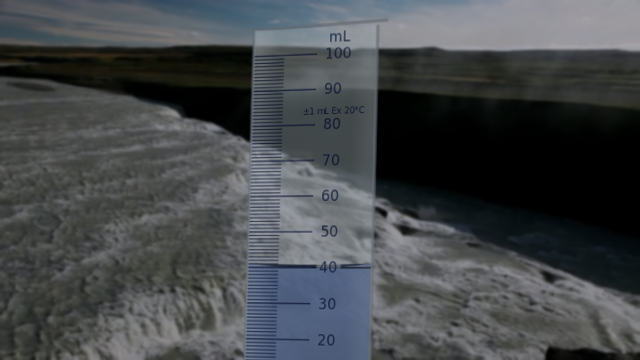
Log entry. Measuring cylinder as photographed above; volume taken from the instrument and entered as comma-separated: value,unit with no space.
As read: 40,mL
